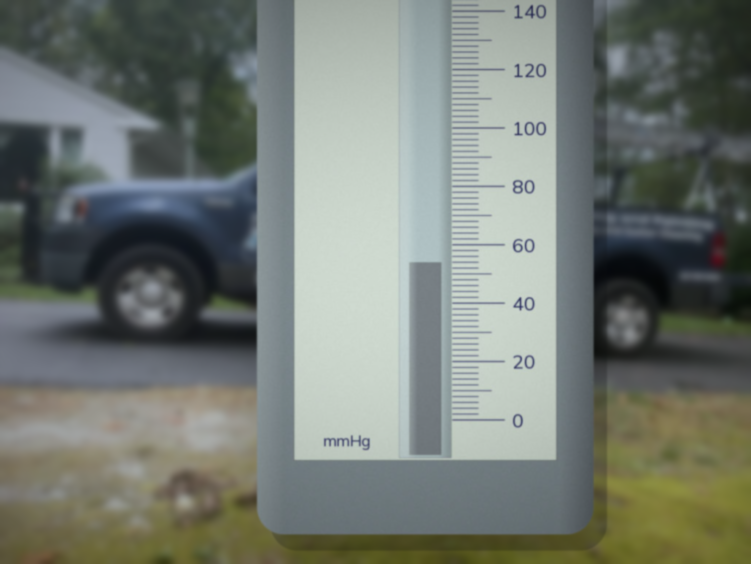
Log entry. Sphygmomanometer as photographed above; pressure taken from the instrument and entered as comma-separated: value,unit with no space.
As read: 54,mmHg
